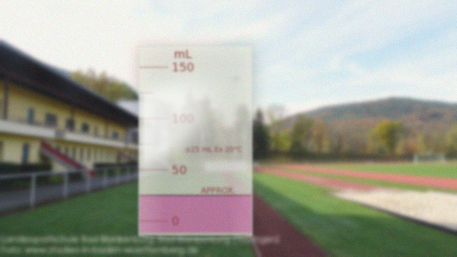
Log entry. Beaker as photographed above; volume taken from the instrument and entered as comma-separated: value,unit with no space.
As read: 25,mL
